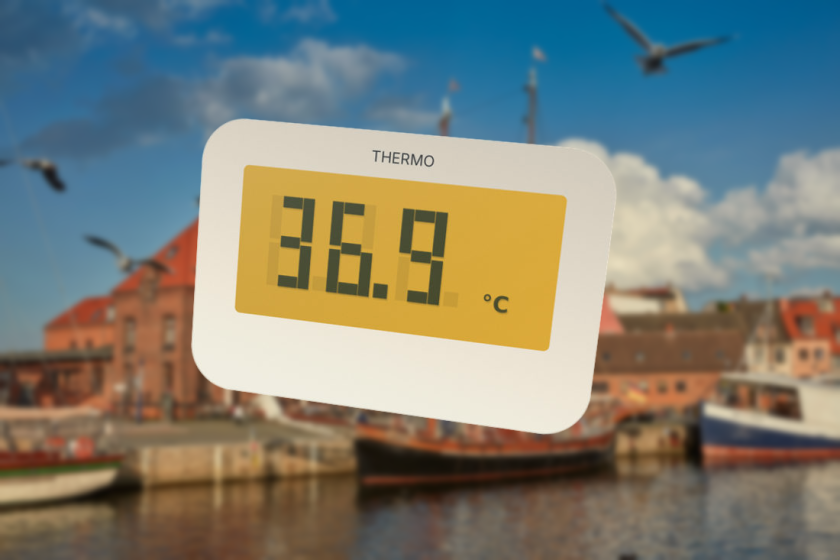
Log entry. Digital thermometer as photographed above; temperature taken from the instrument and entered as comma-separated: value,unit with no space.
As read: 36.9,°C
